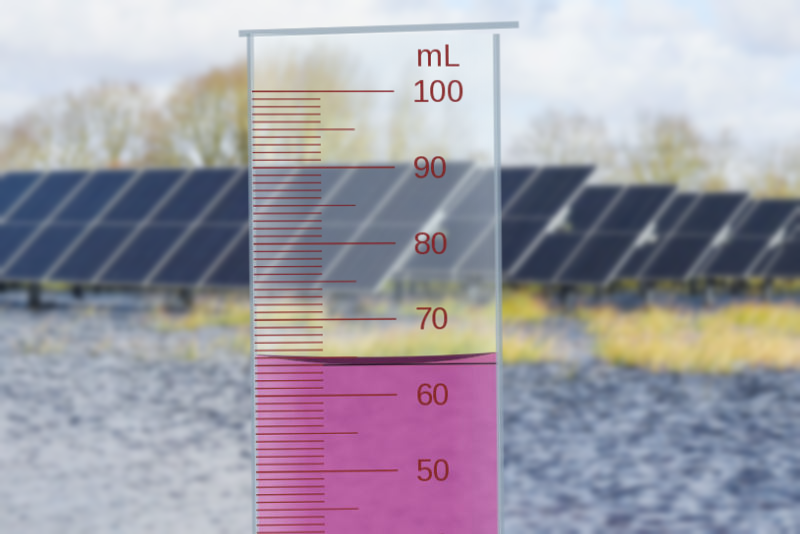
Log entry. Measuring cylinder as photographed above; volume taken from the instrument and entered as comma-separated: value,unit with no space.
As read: 64,mL
